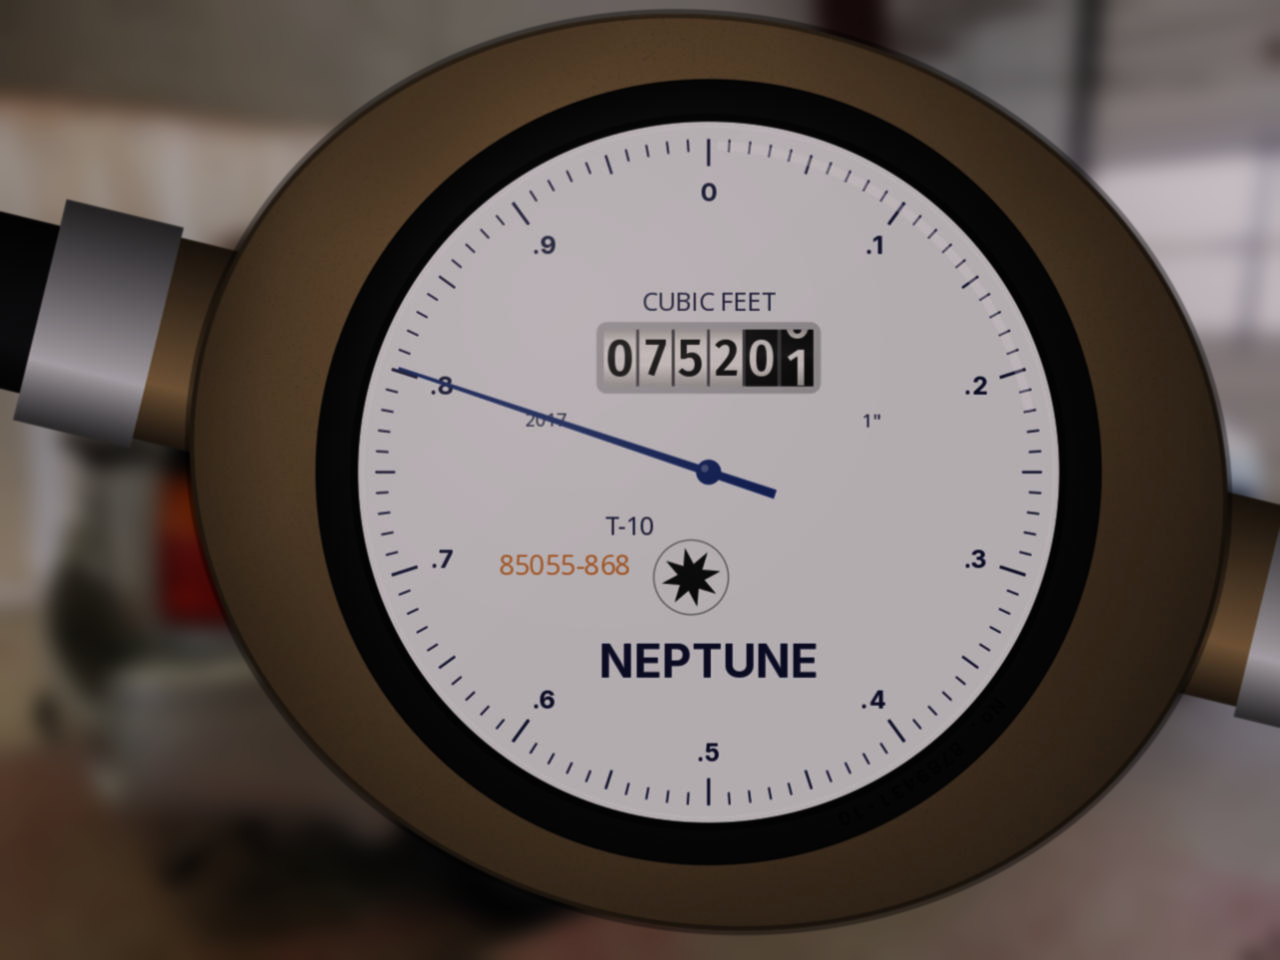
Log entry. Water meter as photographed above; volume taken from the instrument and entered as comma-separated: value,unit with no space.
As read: 75200.80,ft³
